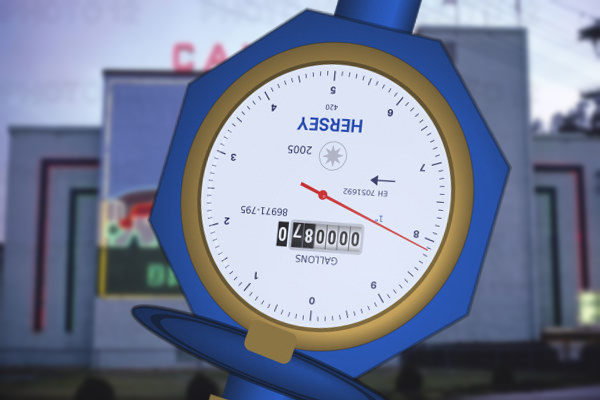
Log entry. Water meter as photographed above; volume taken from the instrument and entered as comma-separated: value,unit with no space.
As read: 868.1,gal
